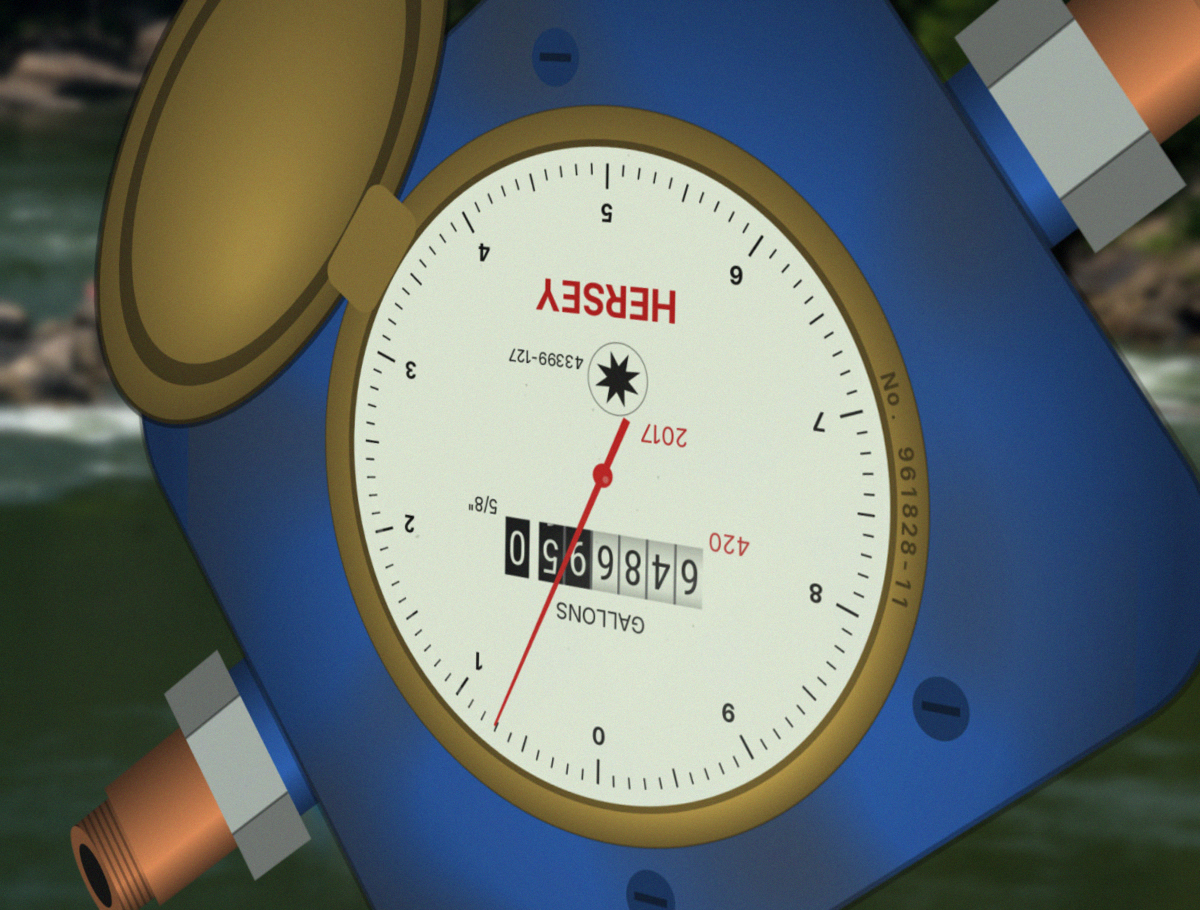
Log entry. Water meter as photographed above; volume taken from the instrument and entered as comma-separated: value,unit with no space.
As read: 6486950.7,gal
